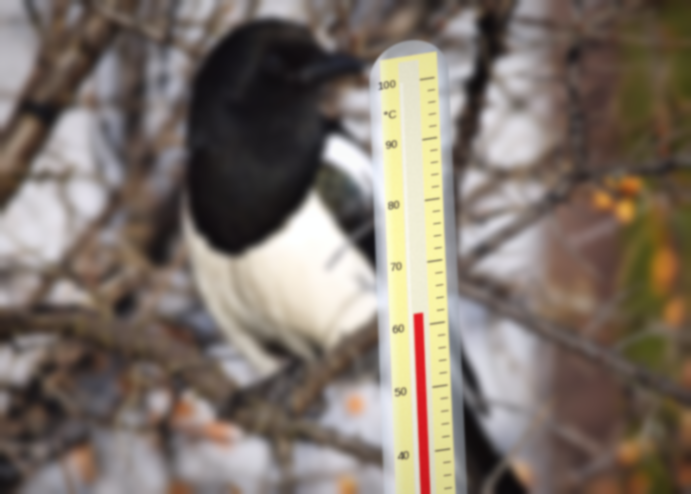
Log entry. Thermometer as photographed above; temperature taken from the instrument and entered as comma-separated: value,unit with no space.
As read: 62,°C
